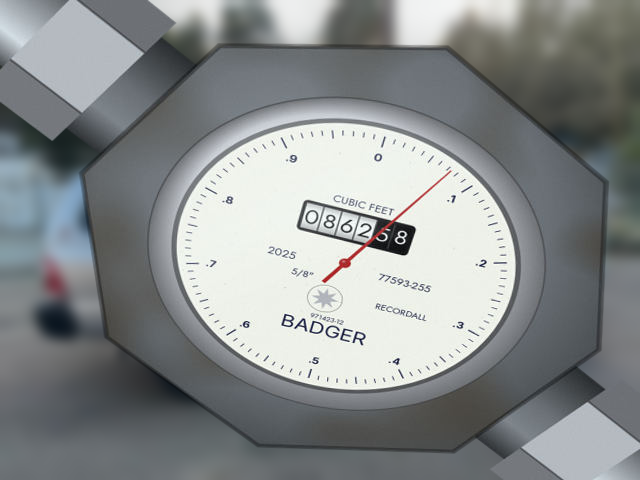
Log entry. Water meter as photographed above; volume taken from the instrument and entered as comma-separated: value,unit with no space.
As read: 86258.07,ft³
